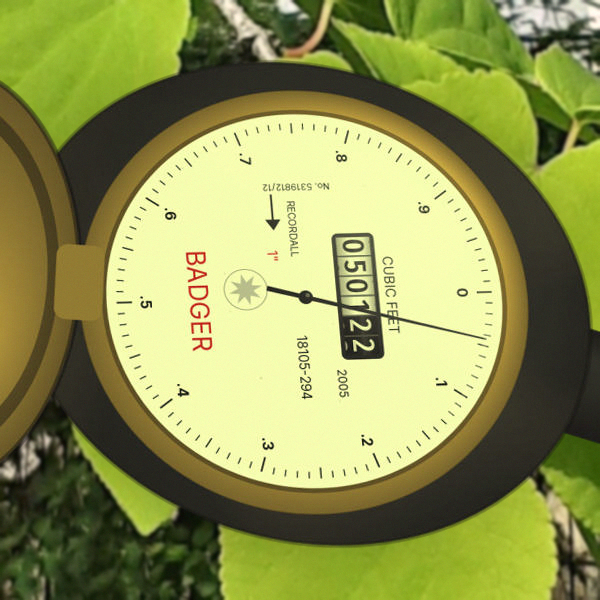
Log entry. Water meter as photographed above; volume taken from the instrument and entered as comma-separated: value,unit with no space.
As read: 50122.04,ft³
